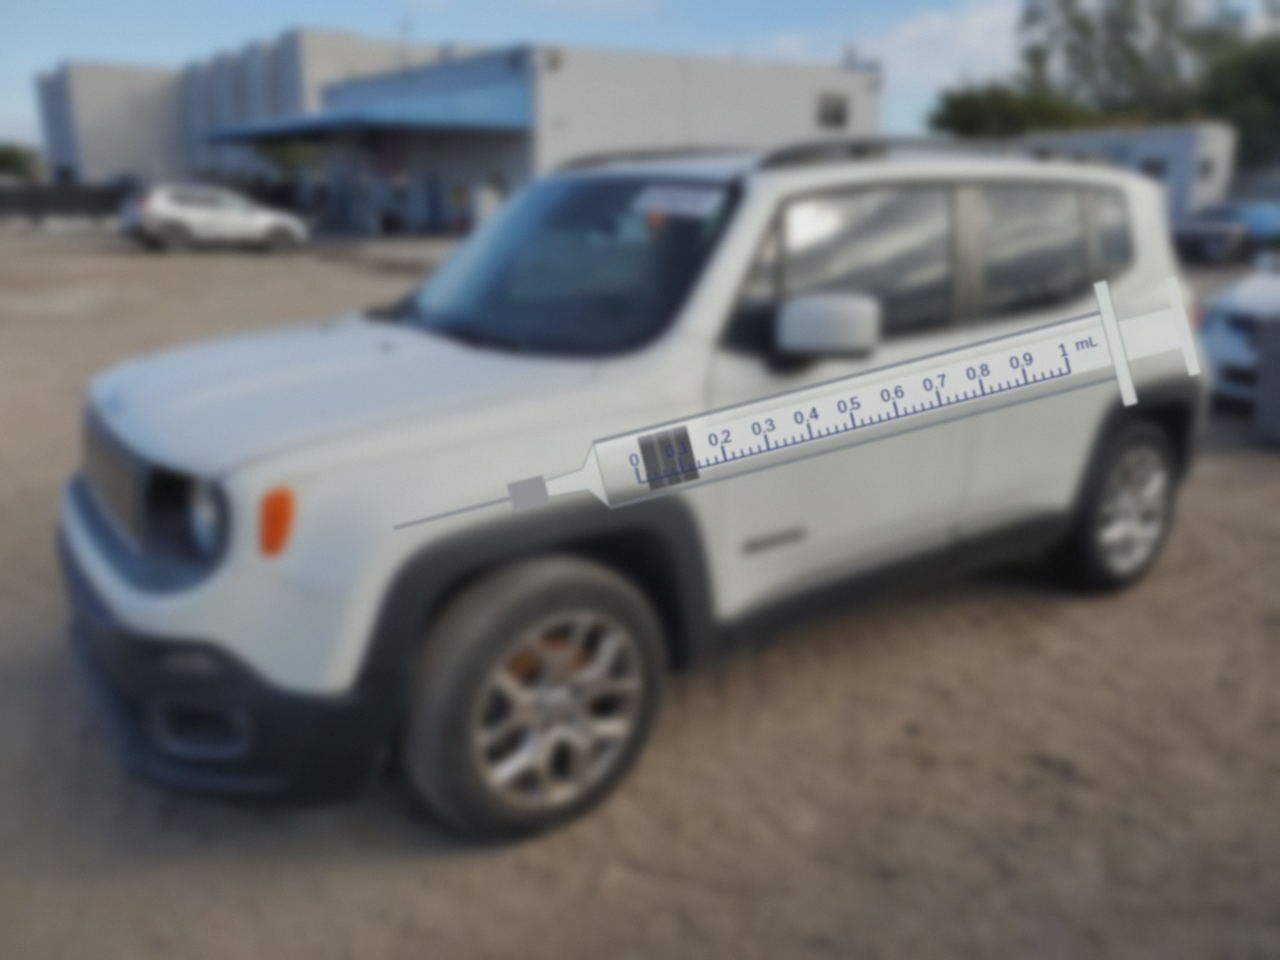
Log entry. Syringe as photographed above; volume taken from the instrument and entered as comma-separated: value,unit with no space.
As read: 0.02,mL
